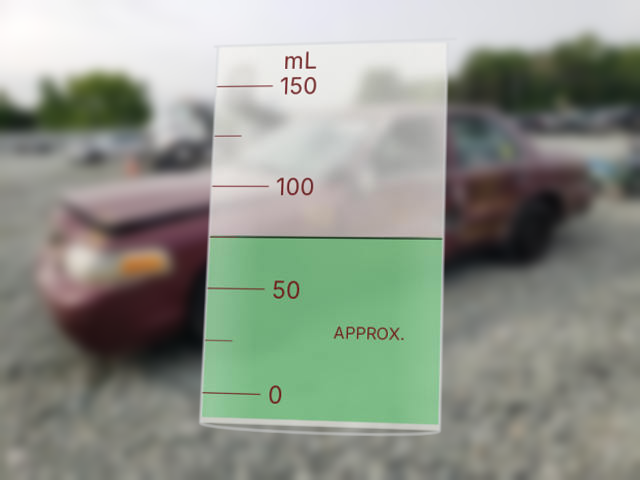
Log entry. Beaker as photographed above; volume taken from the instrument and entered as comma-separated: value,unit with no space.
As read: 75,mL
